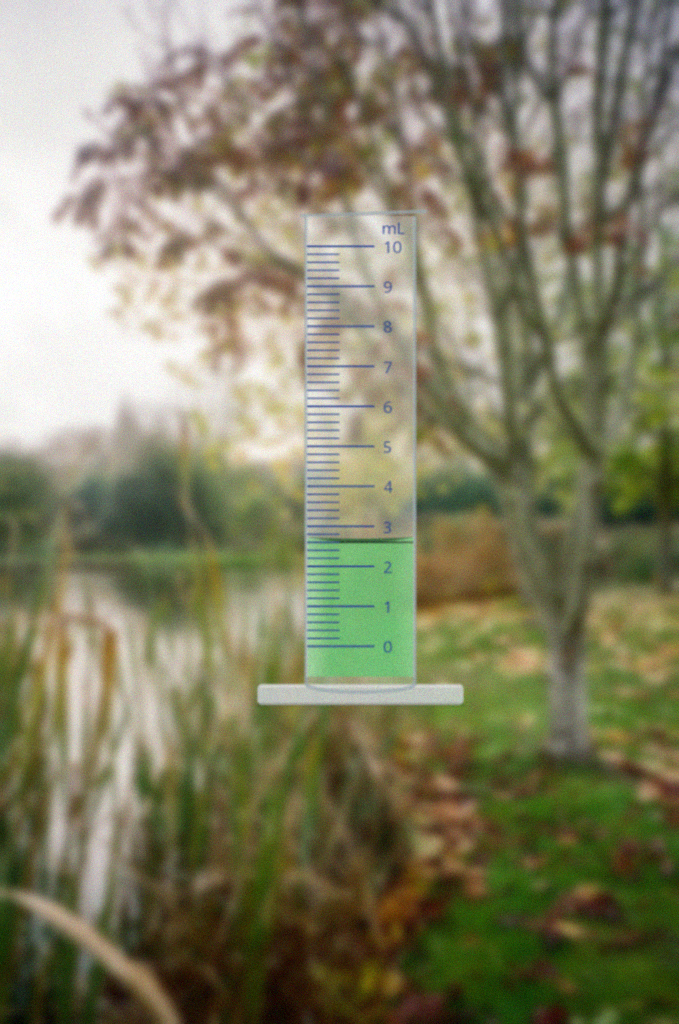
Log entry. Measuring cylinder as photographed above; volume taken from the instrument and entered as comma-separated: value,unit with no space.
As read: 2.6,mL
